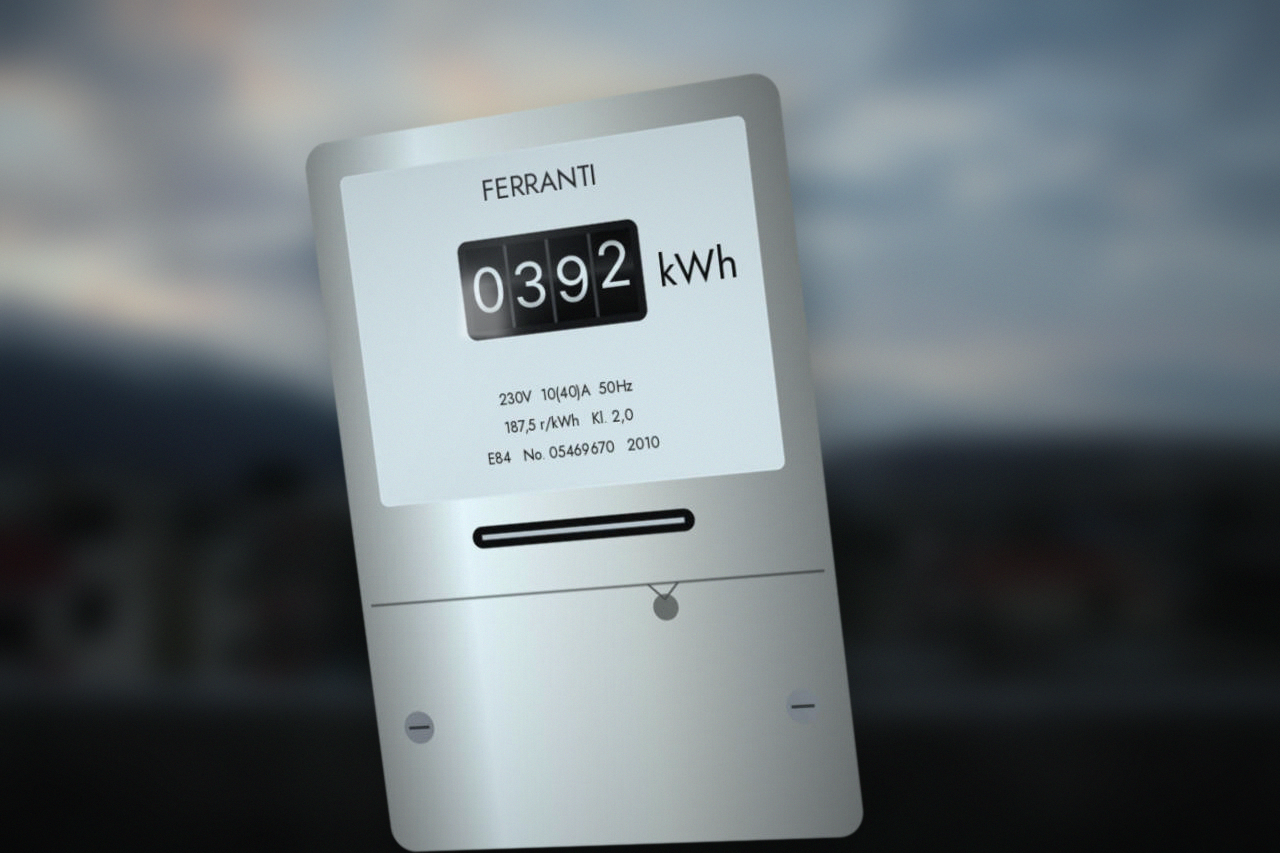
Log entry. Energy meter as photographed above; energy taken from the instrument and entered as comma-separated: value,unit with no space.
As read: 392,kWh
